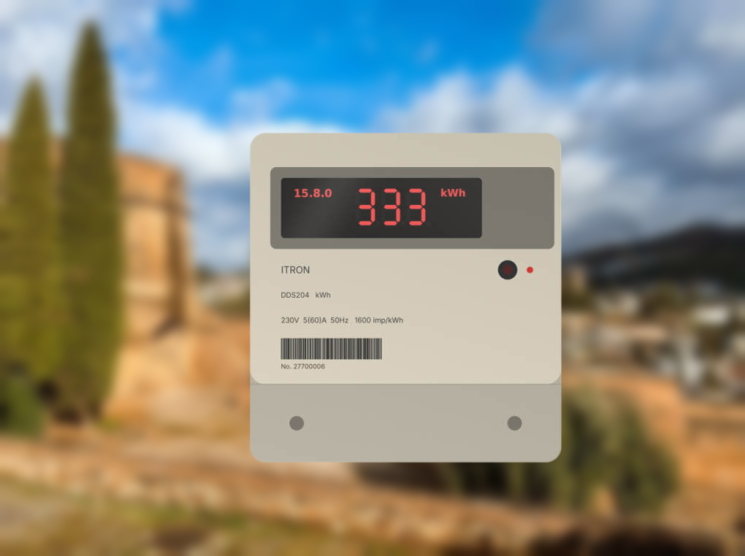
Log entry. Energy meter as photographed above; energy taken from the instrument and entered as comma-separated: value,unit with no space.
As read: 333,kWh
